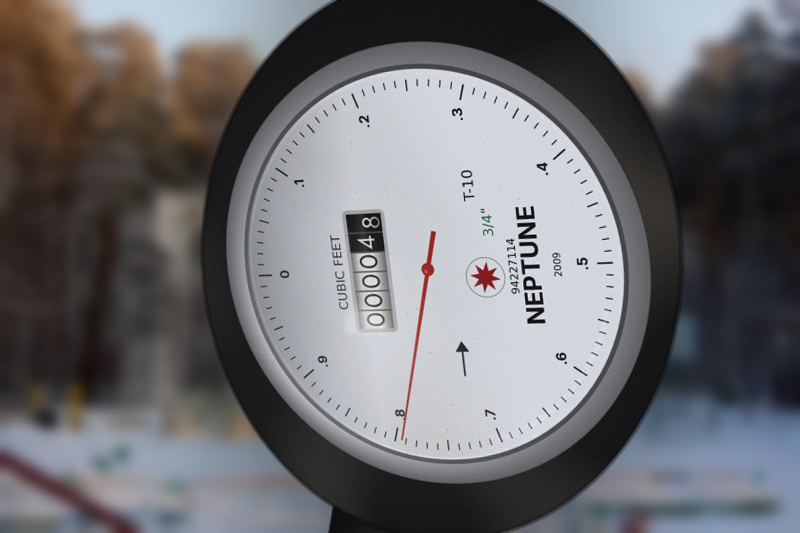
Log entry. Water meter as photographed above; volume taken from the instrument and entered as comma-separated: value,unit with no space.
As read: 47.79,ft³
